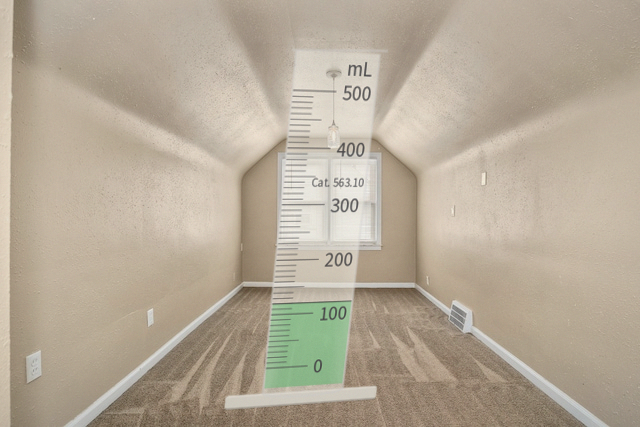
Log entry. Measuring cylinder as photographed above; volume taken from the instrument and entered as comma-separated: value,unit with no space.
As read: 120,mL
